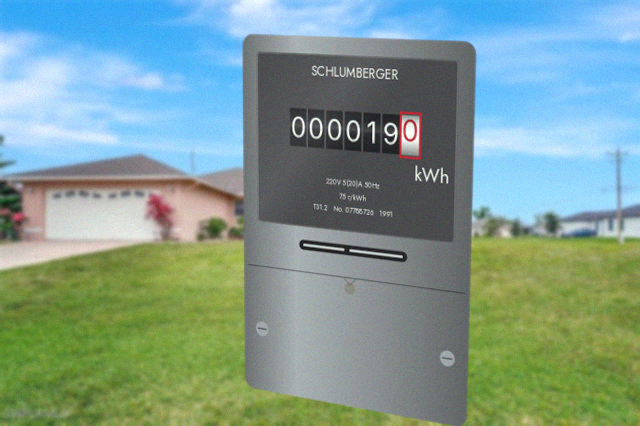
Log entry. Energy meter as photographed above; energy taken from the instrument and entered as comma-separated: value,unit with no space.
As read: 19.0,kWh
